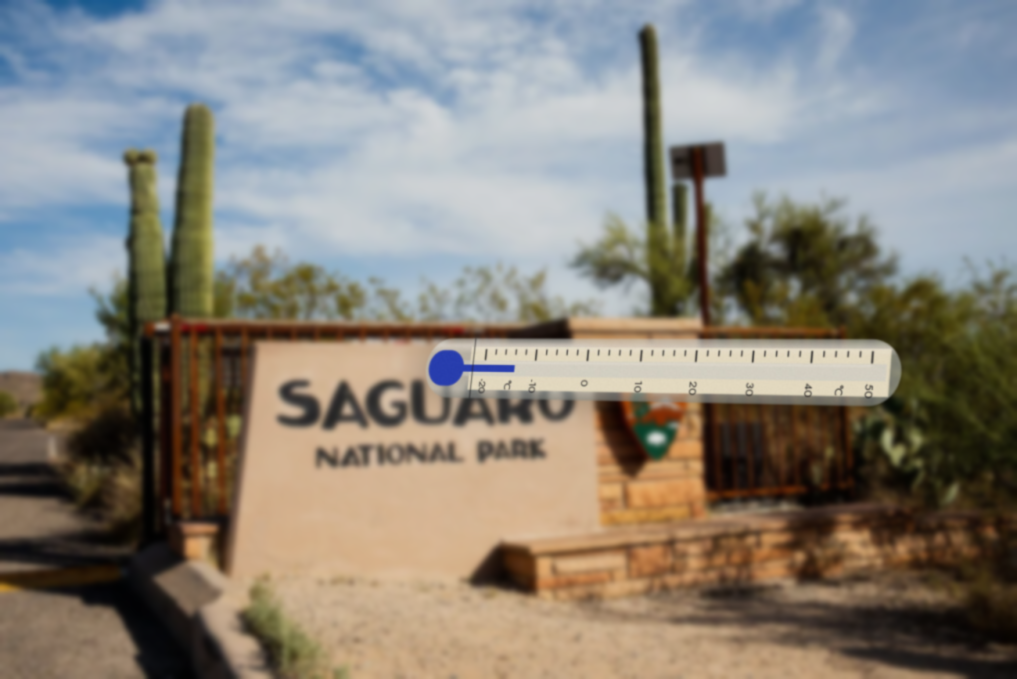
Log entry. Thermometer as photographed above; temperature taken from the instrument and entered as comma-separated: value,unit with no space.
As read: -14,°C
